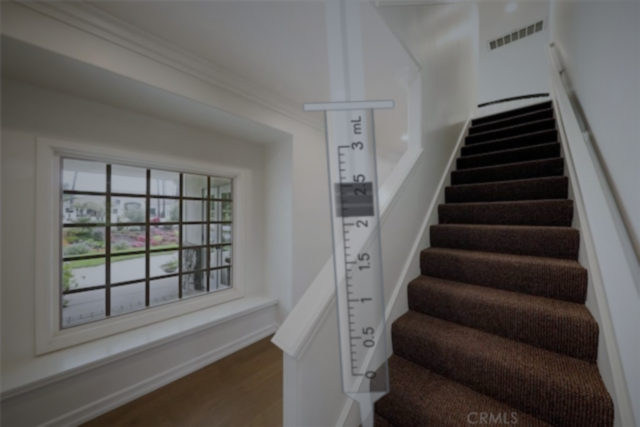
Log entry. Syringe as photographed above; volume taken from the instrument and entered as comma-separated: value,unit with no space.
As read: 2.1,mL
